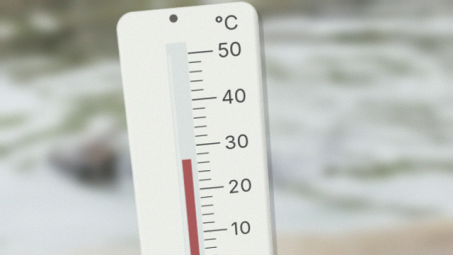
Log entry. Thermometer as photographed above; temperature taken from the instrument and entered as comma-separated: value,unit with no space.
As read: 27,°C
